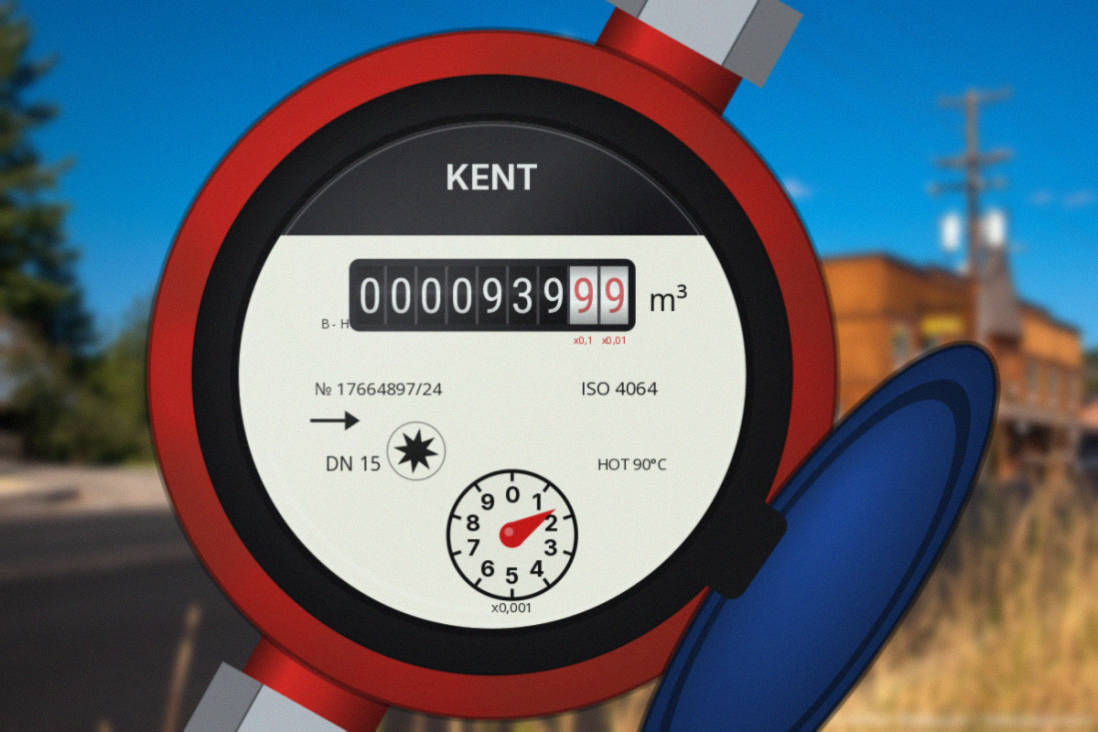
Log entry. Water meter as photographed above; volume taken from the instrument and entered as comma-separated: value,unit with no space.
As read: 939.991,m³
